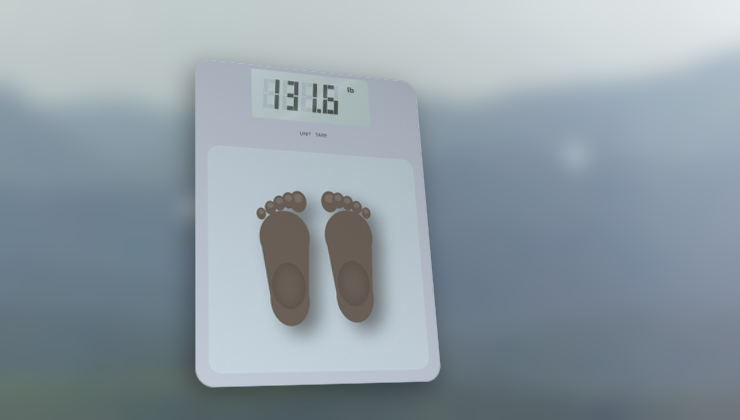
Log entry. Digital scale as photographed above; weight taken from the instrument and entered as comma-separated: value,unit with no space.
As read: 131.6,lb
